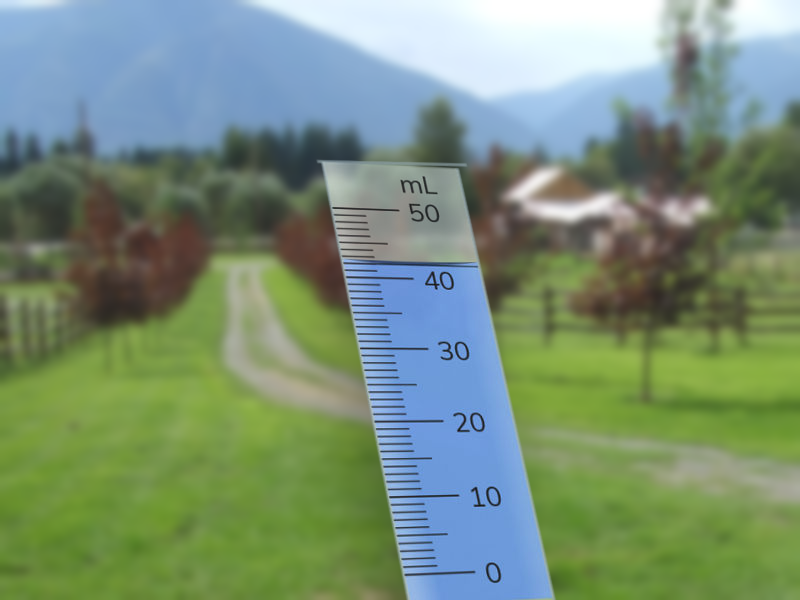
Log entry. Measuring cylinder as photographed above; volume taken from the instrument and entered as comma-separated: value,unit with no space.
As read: 42,mL
